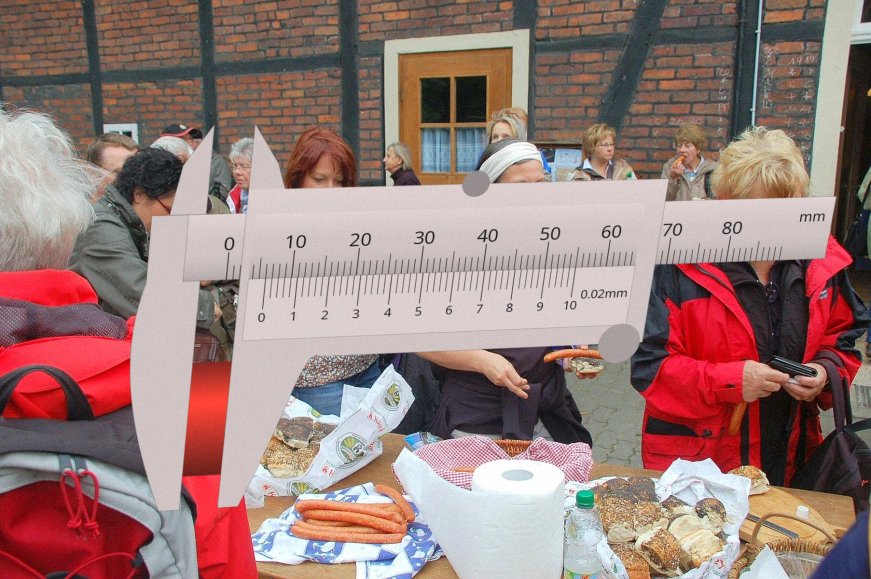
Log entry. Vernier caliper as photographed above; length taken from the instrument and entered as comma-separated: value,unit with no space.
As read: 6.0,mm
